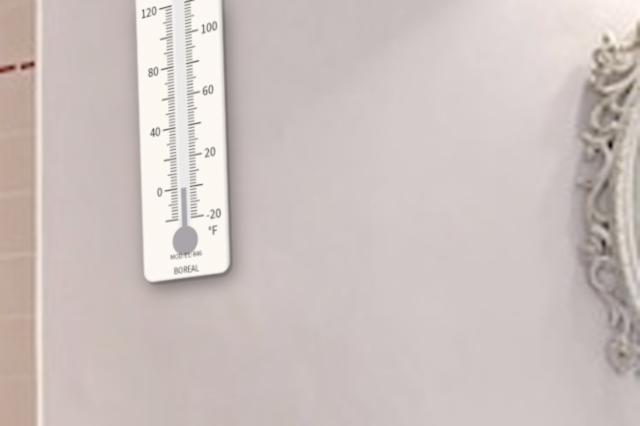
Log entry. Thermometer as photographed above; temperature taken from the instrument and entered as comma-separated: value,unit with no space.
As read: 0,°F
